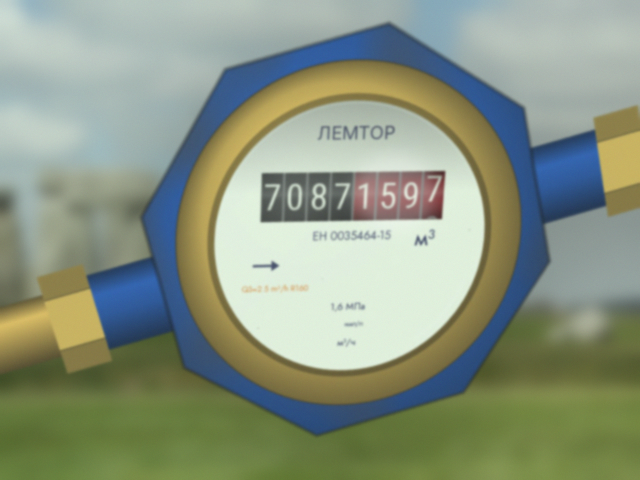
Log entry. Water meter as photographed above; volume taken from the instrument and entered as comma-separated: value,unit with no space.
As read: 7087.1597,m³
